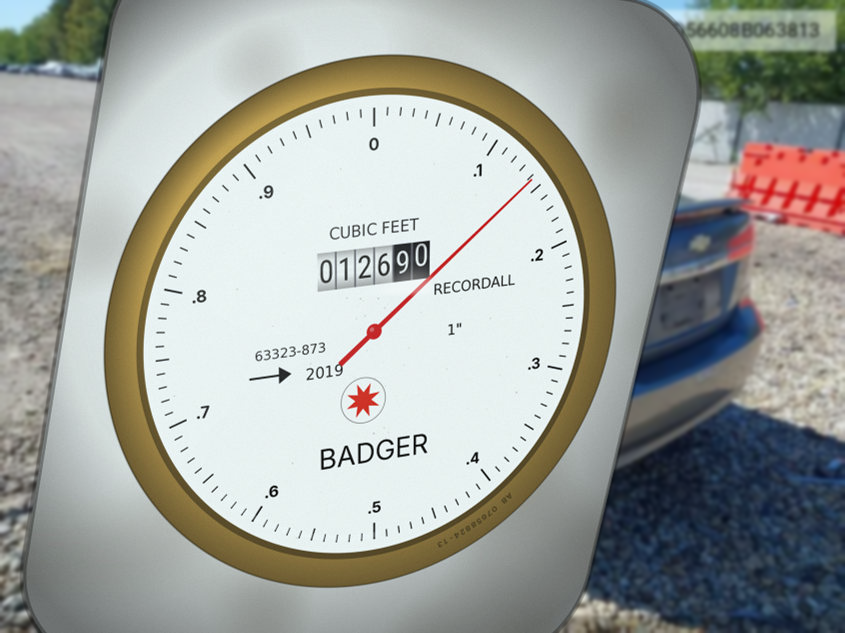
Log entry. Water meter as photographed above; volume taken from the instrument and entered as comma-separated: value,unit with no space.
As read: 12690.14,ft³
